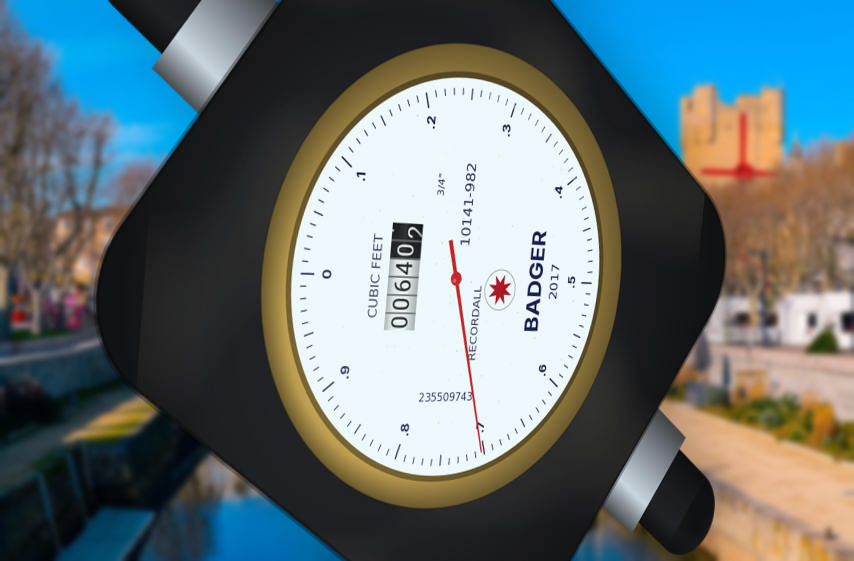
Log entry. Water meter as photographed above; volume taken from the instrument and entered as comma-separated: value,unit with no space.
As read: 6401.70,ft³
